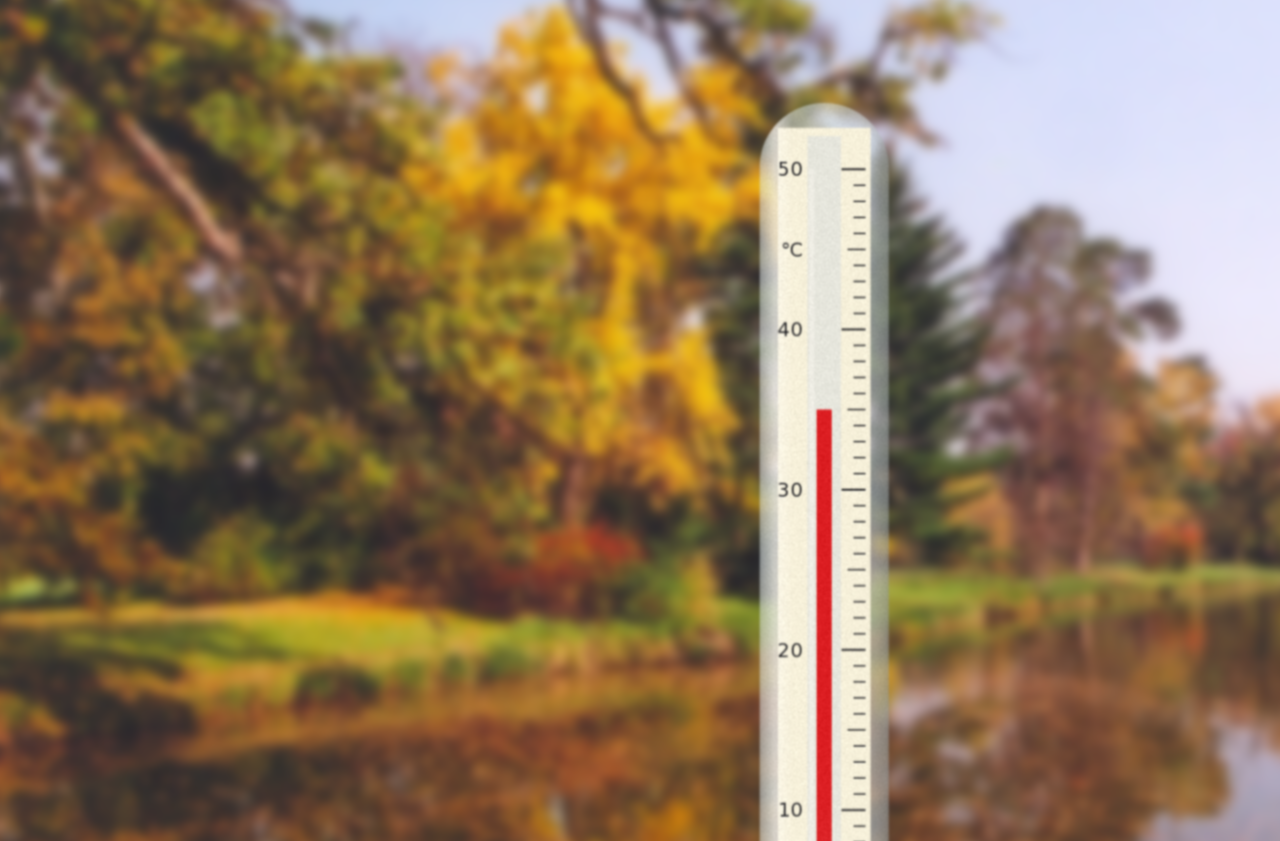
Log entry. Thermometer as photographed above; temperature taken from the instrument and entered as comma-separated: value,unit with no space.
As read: 35,°C
